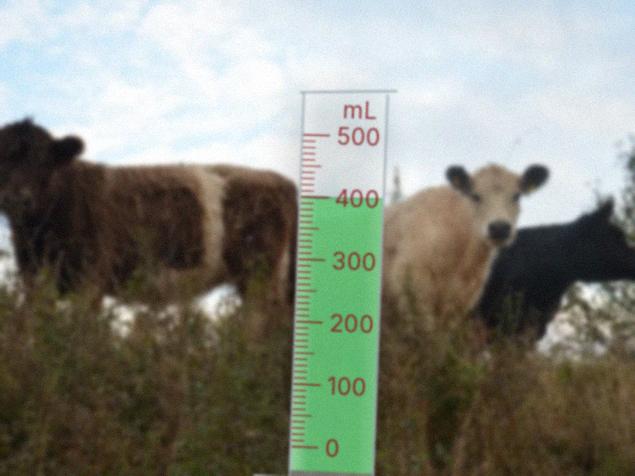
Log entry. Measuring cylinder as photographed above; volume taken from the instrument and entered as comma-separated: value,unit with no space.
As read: 400,mL
